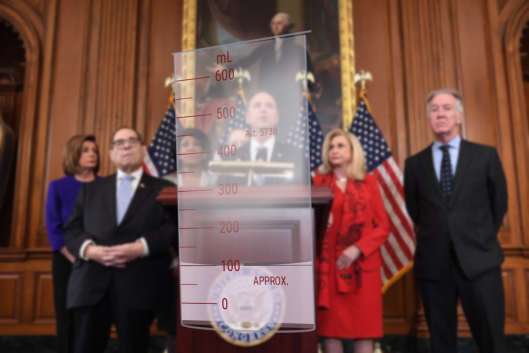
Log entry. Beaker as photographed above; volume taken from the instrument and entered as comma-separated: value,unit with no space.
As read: 100,mL
